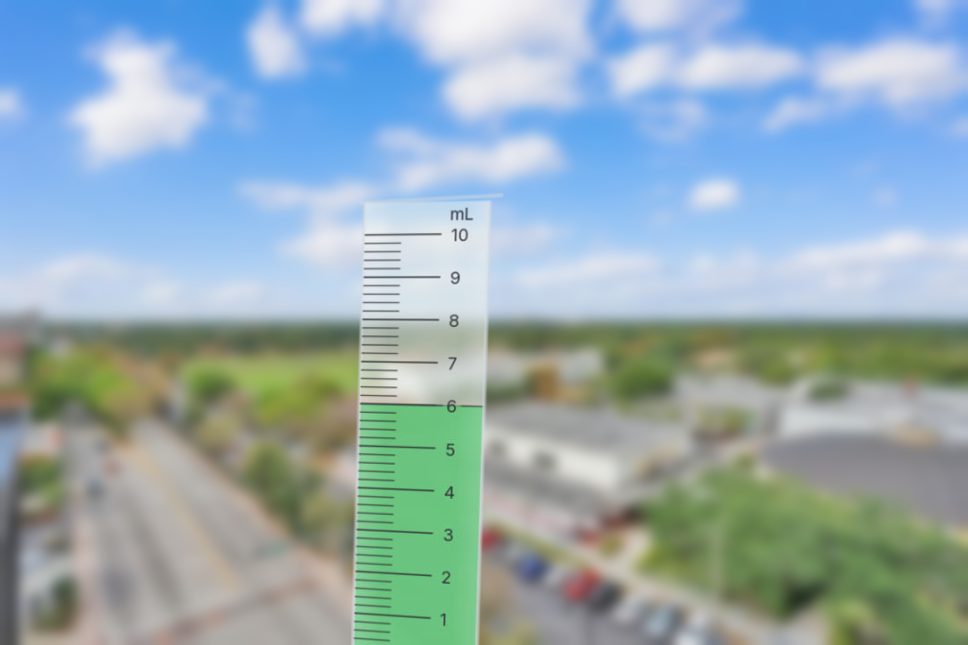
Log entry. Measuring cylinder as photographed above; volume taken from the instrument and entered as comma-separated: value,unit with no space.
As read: 6,mL
